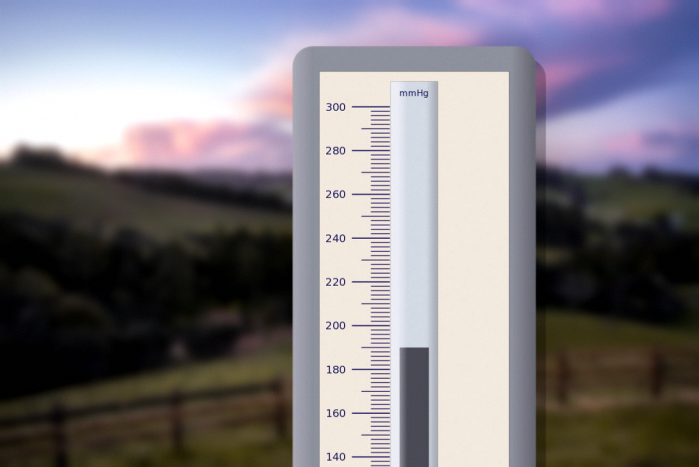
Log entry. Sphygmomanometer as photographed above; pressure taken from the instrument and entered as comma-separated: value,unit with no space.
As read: 190,mmHg
